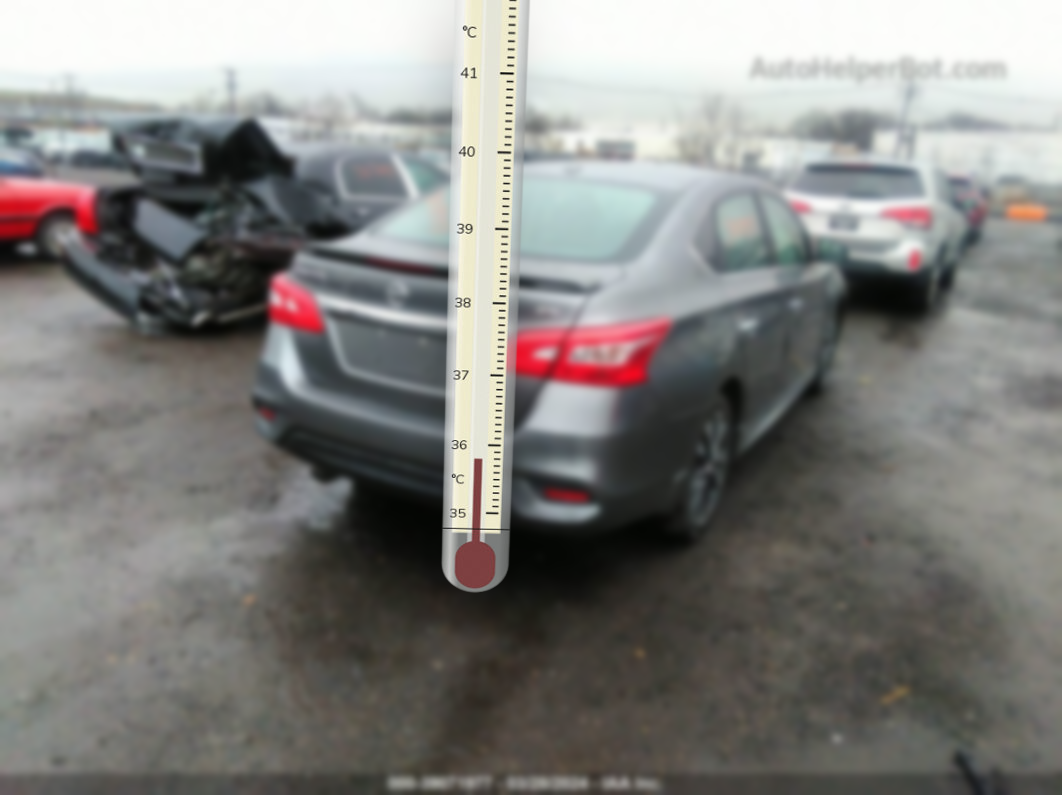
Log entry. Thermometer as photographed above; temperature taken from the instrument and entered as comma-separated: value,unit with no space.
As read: 35.8,°C
